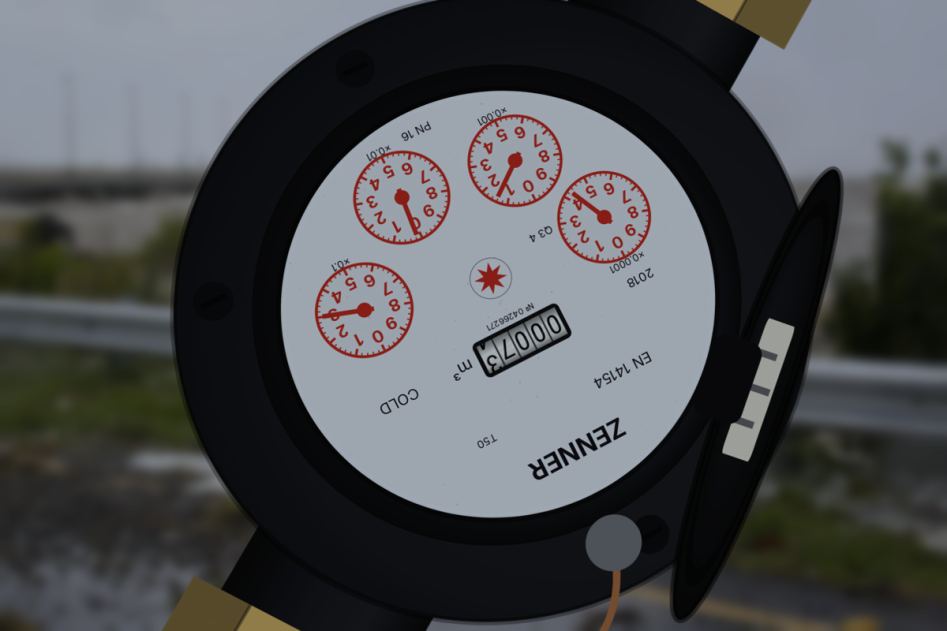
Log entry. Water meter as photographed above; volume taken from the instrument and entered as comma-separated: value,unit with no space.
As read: 73.3014,m³
